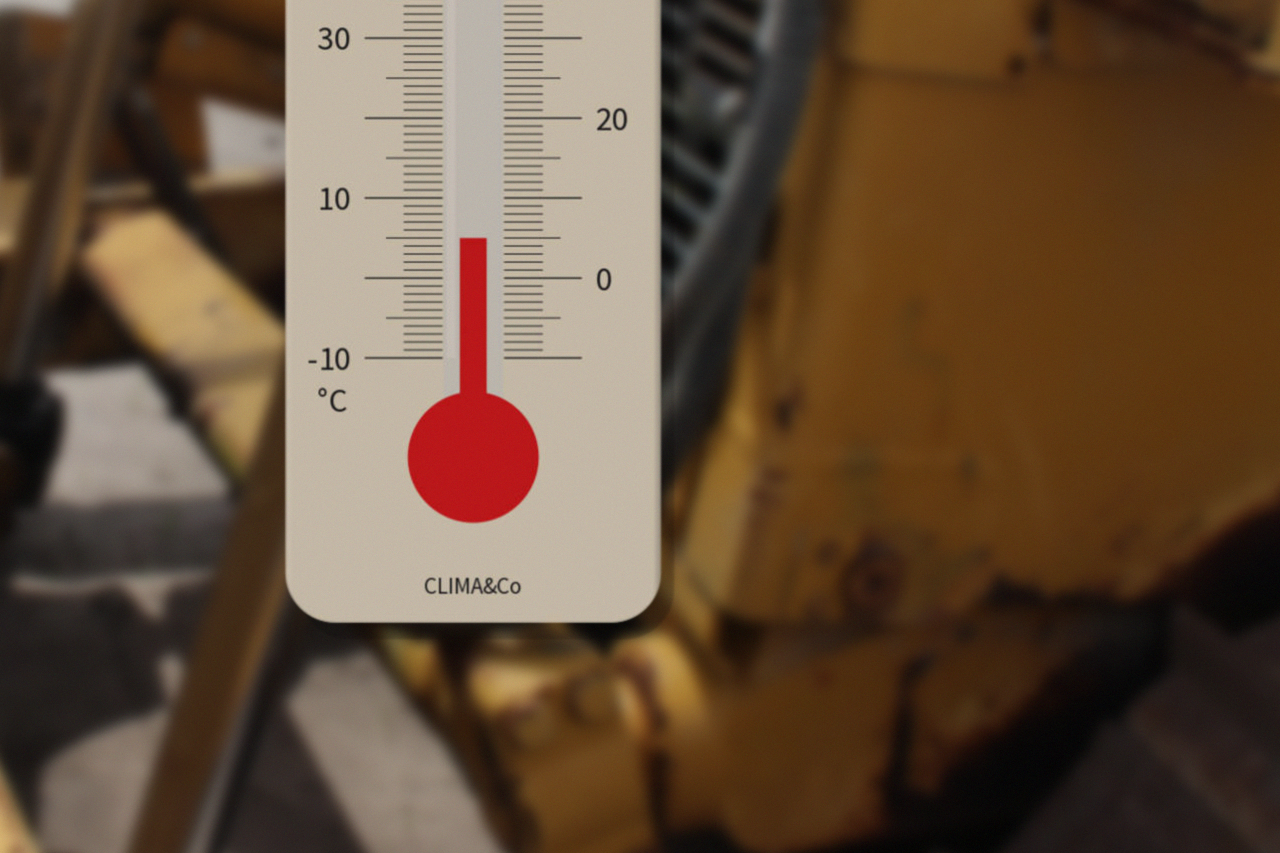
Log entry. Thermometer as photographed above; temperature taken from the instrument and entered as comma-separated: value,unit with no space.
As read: 5,°C
